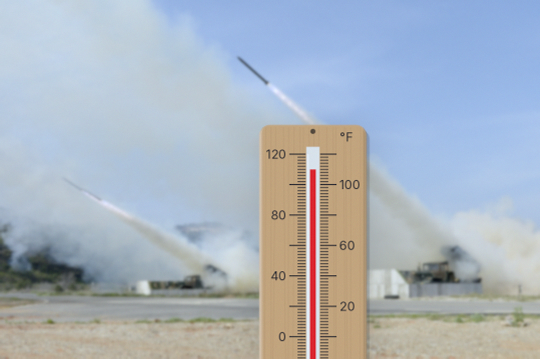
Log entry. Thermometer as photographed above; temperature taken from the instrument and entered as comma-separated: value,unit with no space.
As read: 110,°F
